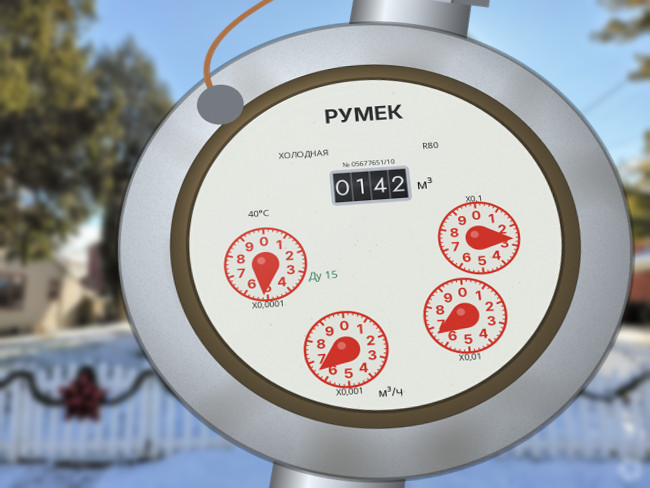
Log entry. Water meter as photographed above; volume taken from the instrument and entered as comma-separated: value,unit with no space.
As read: 142.2665,m³
